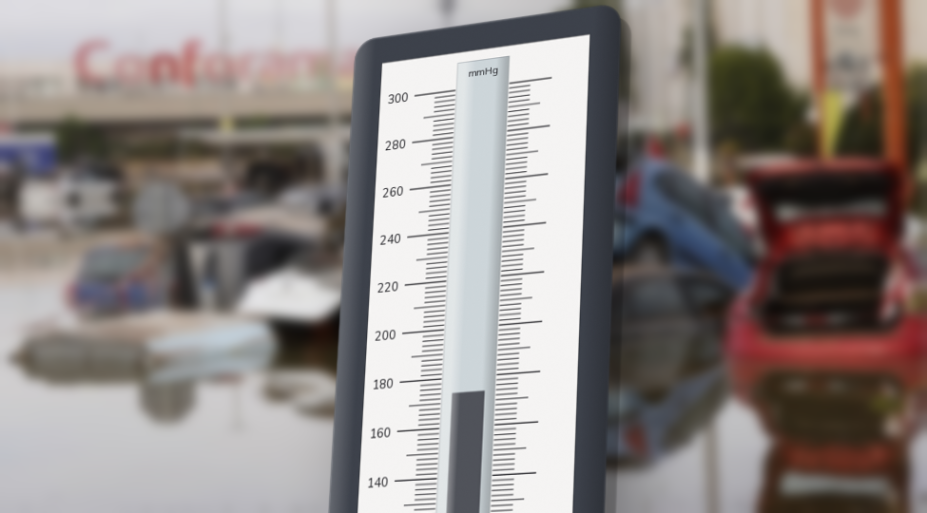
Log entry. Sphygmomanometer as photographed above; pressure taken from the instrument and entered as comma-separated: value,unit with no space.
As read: 174,mmHg
